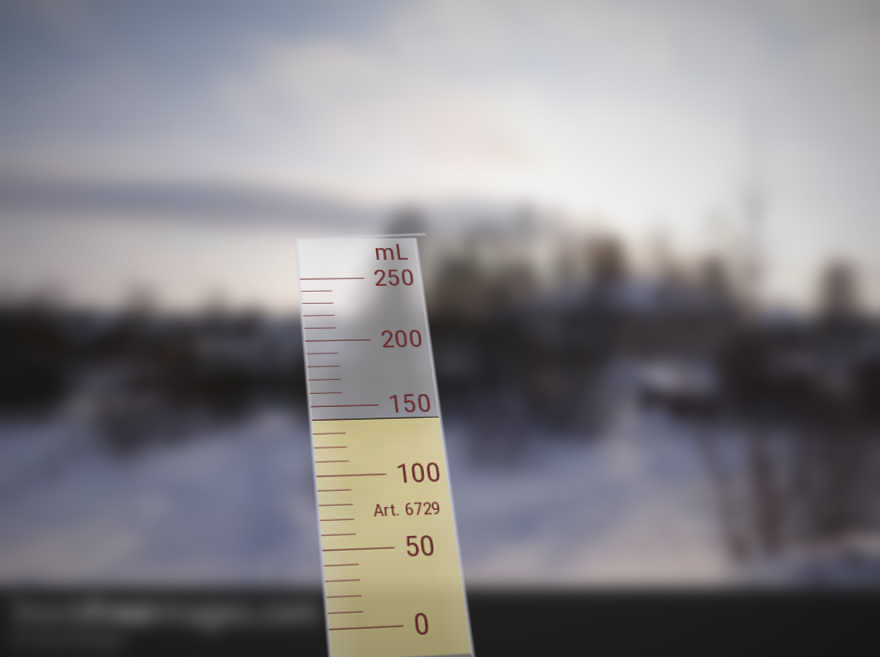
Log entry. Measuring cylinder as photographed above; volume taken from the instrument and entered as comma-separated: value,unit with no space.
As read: 140,mL
